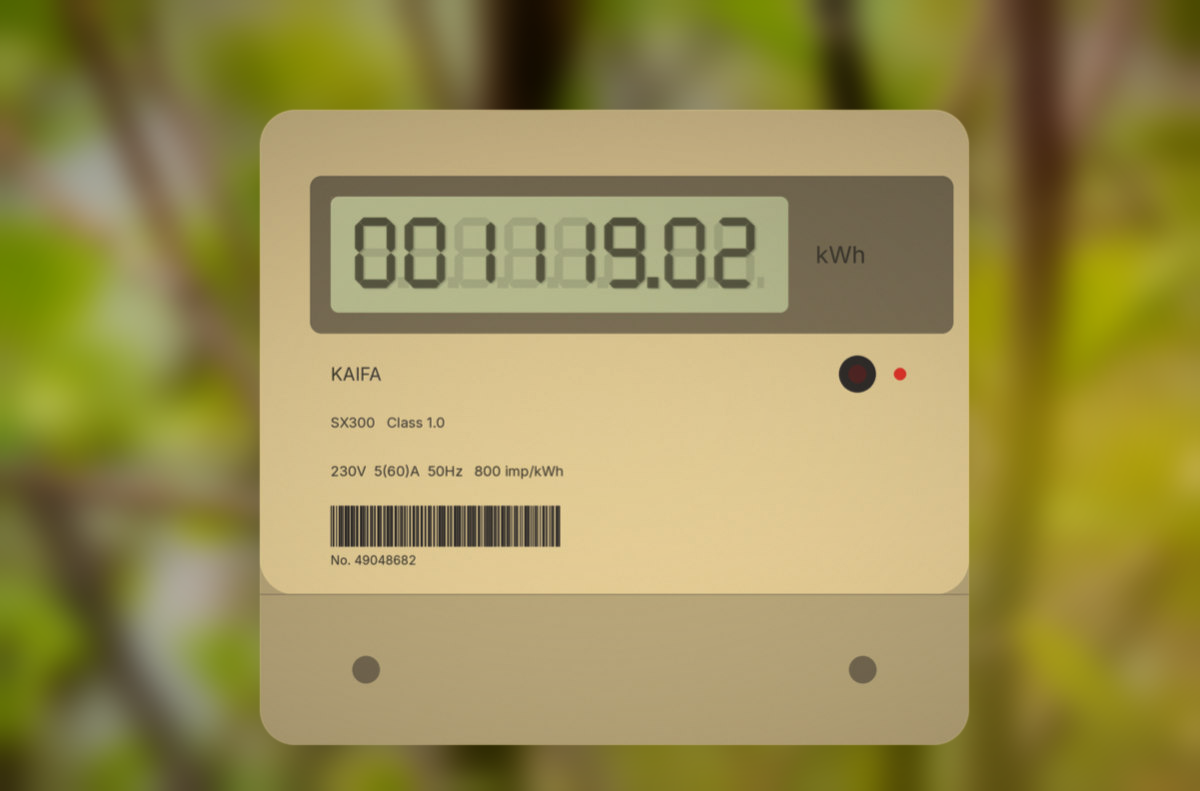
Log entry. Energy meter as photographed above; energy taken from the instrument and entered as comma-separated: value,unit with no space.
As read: 1119.02,kWh
